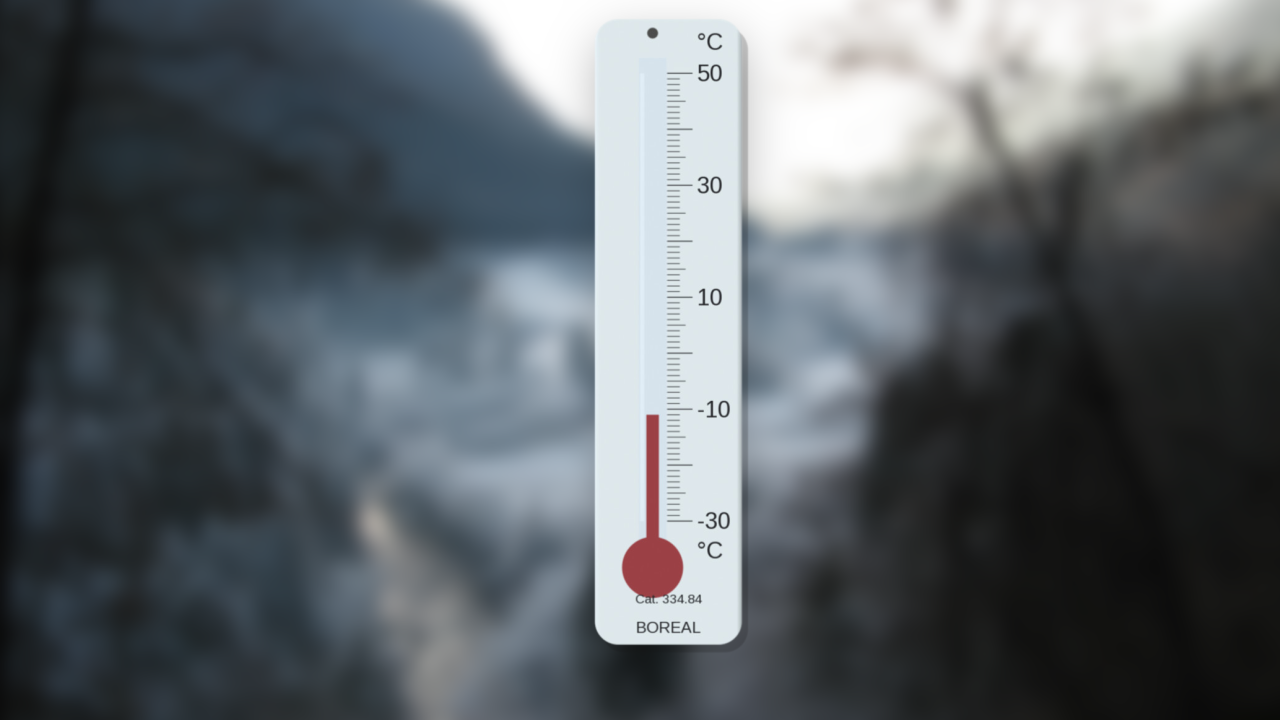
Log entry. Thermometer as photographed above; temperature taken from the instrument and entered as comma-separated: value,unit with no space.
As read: -11,°C
